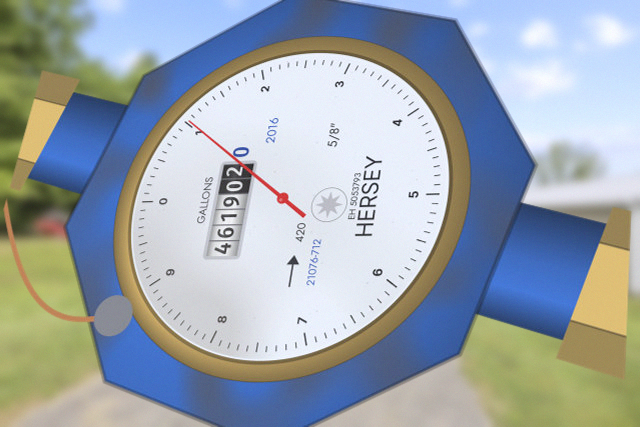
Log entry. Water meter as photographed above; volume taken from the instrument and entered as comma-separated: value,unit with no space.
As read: 4619021.0,gal
